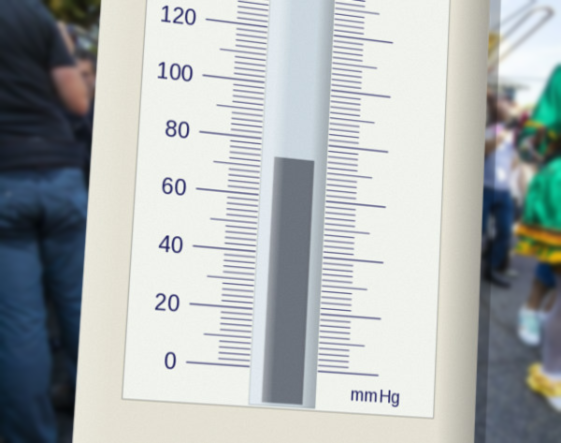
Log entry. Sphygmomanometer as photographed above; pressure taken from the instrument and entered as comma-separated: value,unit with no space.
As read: 74,mmHg
